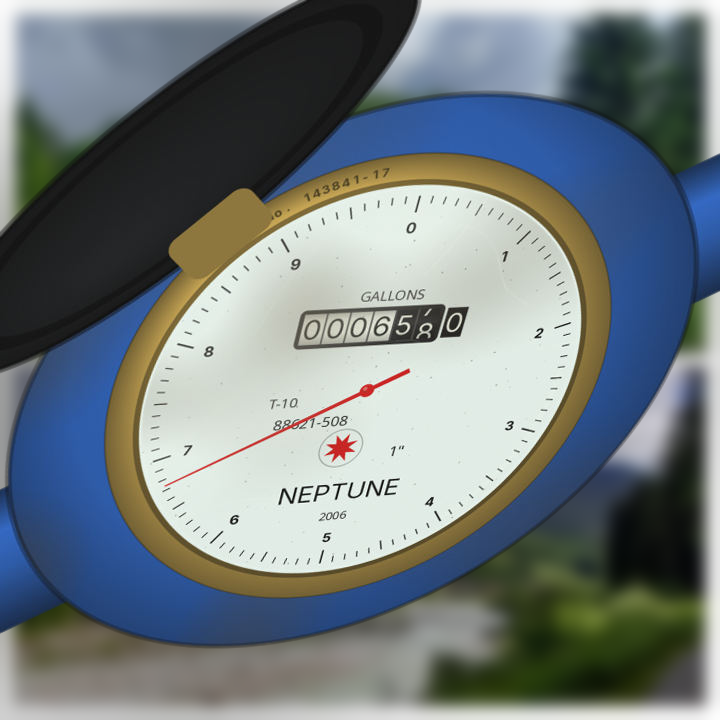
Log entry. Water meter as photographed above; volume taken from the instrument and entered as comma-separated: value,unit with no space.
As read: 6576.7,gal
